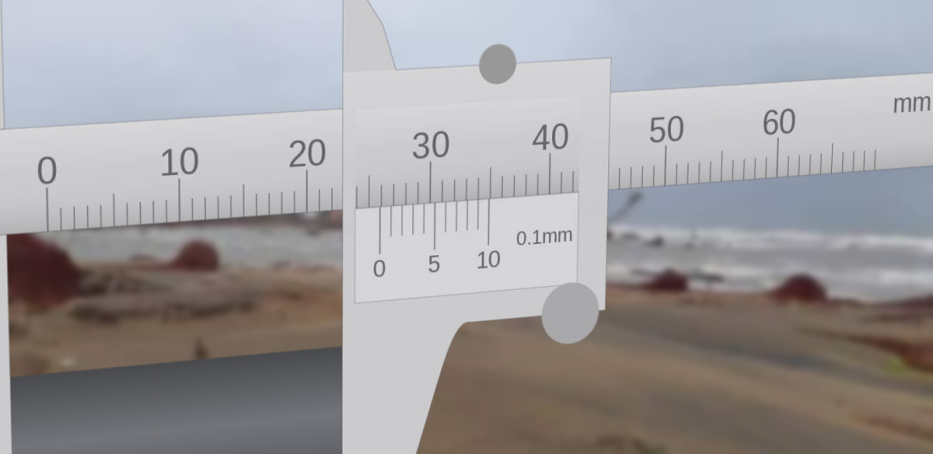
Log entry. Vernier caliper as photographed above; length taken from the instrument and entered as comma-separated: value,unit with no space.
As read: 25.9,mm
